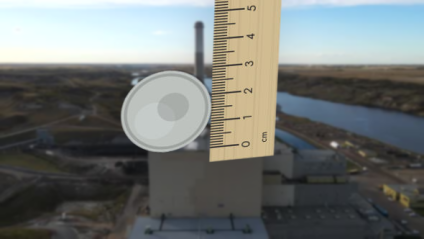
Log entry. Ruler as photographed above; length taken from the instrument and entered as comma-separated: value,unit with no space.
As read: 3,cm
